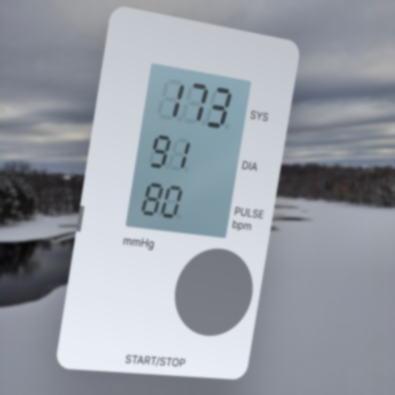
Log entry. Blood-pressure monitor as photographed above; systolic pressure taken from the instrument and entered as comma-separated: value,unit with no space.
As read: 173,mmHg
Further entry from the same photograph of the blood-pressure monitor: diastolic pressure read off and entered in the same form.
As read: 91,mmHg
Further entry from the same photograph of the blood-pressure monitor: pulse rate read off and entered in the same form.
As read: 80,bpm
